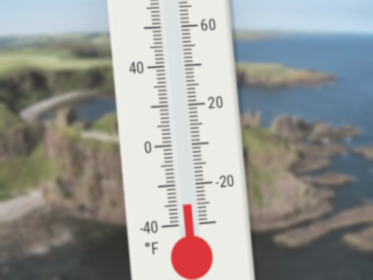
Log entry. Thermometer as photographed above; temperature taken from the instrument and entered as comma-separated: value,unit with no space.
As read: -30,°F
